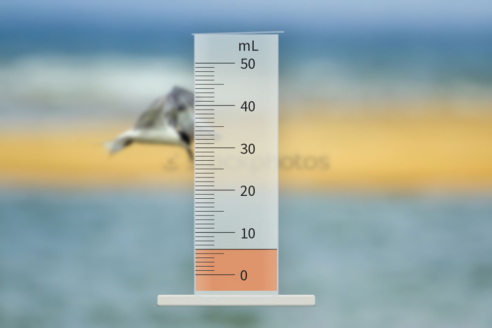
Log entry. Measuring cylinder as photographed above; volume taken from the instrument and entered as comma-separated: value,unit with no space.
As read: 6,mL
